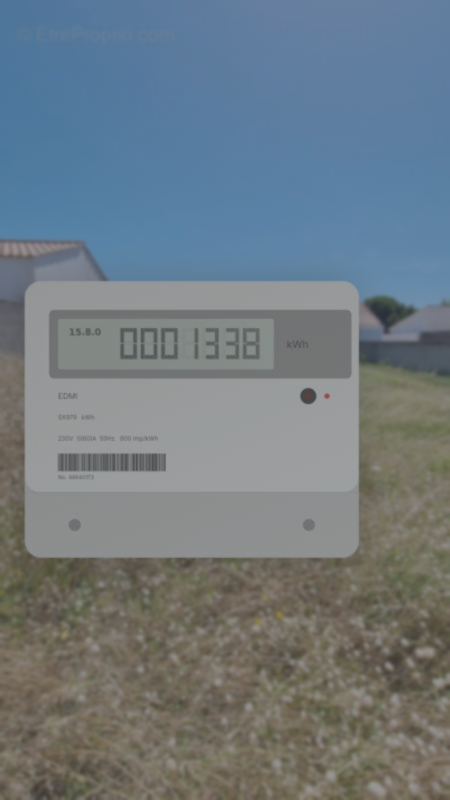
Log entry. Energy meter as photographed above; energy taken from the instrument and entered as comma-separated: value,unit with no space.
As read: 1338,kWh
